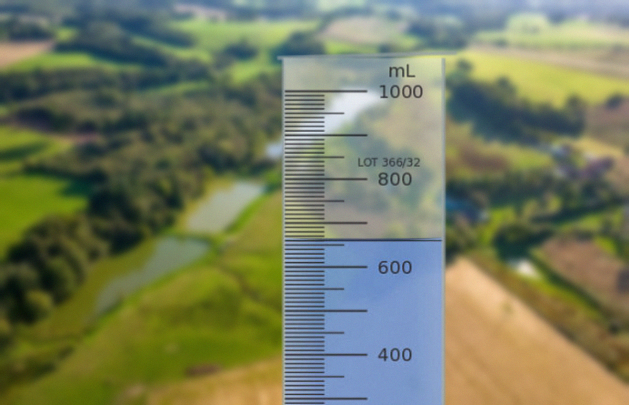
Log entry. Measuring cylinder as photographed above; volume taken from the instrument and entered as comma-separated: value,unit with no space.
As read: 660,mL
